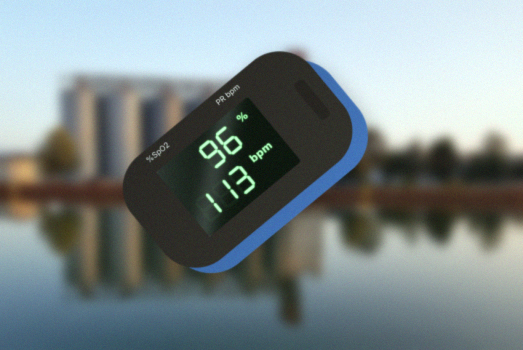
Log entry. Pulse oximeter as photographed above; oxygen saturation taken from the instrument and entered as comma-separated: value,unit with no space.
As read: 96,%
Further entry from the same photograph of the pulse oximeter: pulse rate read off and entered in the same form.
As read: 113,bpm
